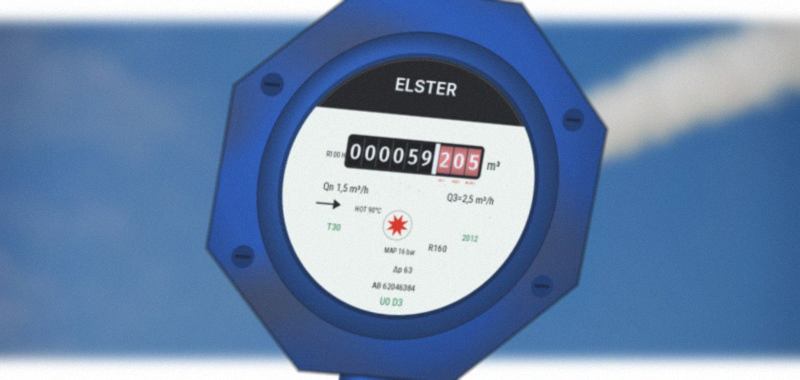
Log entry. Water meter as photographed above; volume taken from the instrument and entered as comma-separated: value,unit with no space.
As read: 59.205,m³
